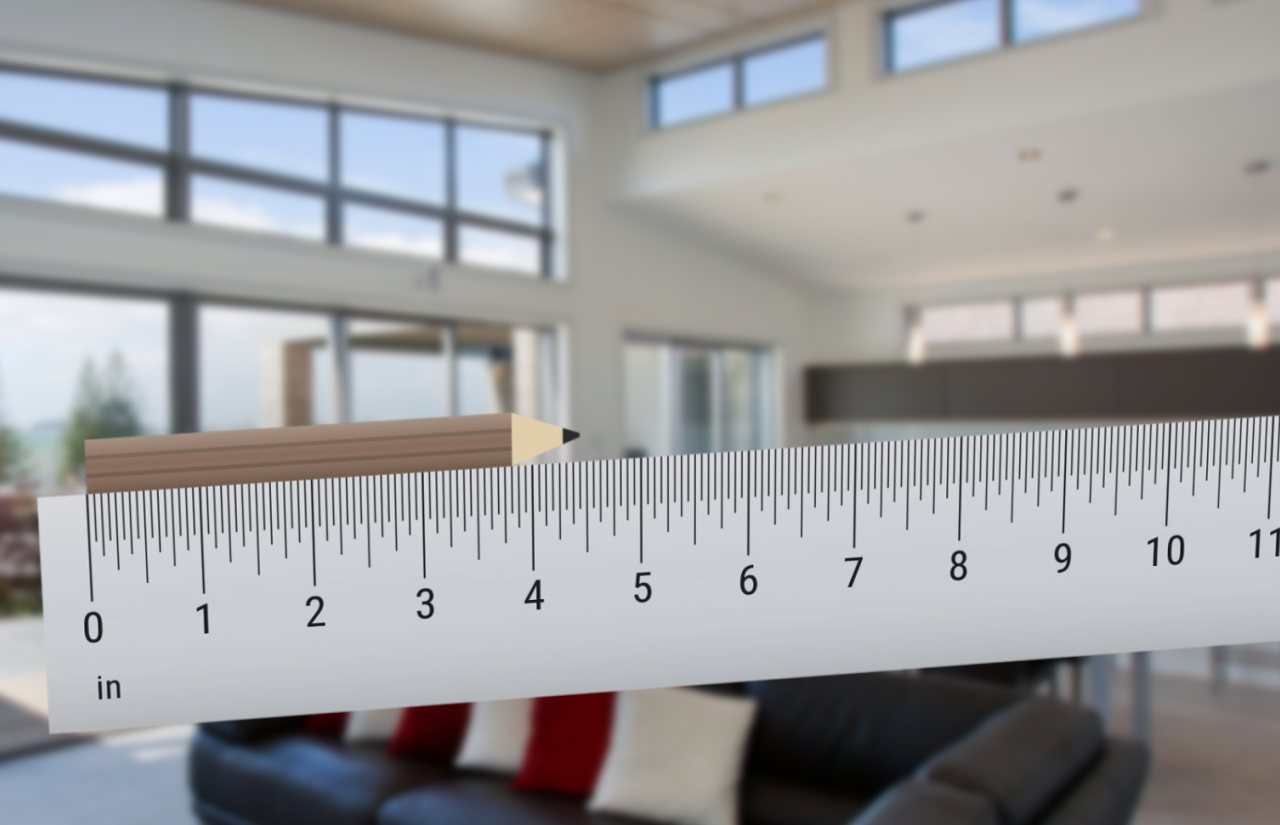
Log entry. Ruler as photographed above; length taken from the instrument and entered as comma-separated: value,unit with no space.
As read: 4.4375,in
